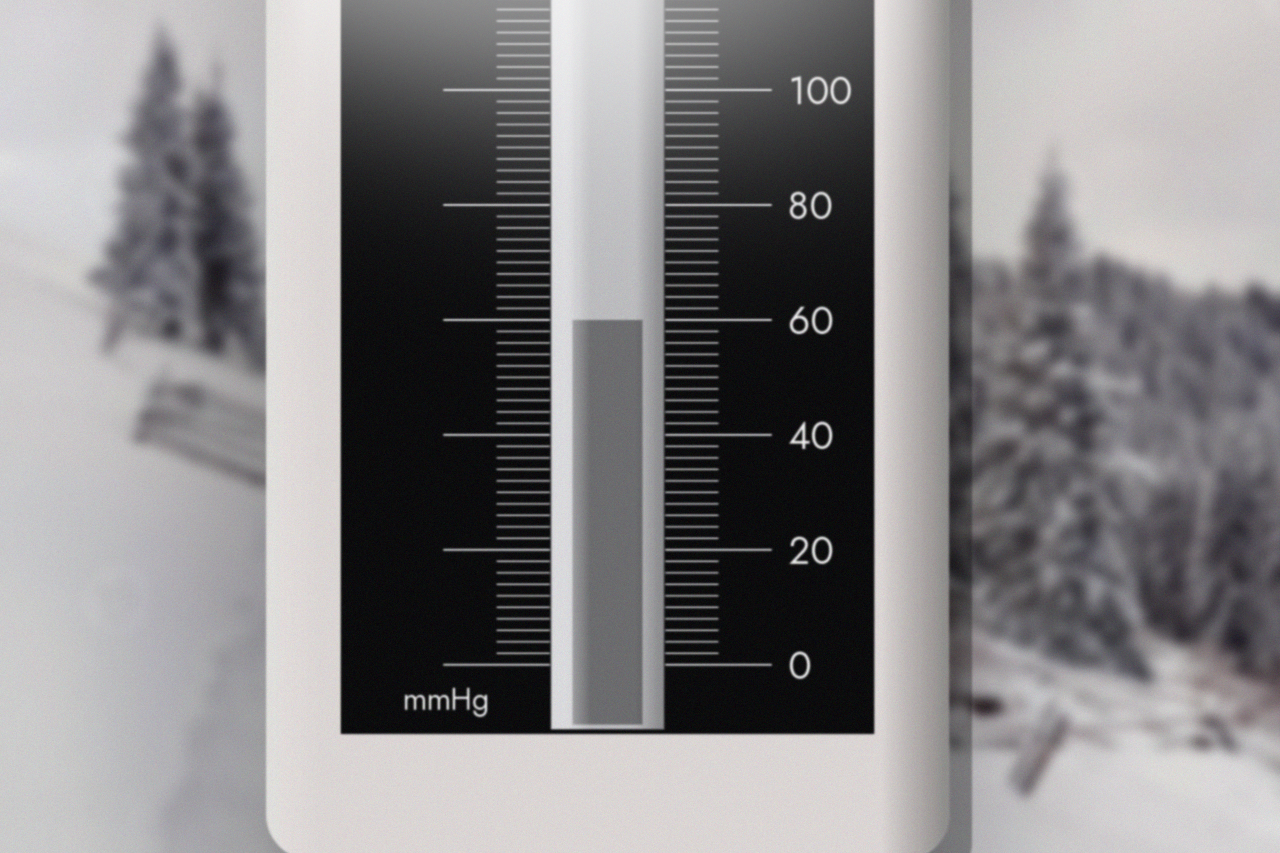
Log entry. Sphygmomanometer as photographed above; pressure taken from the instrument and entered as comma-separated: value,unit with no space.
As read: 60,mmHg
